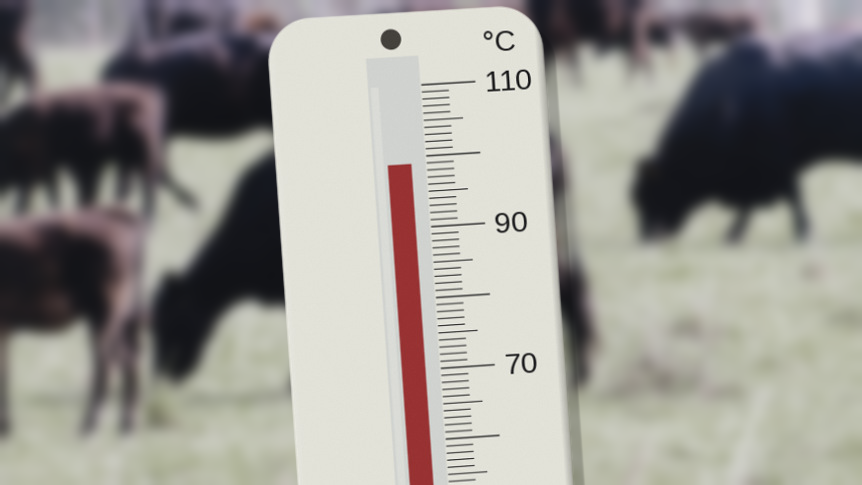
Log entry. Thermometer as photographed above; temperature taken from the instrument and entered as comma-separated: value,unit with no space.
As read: 99,°C
